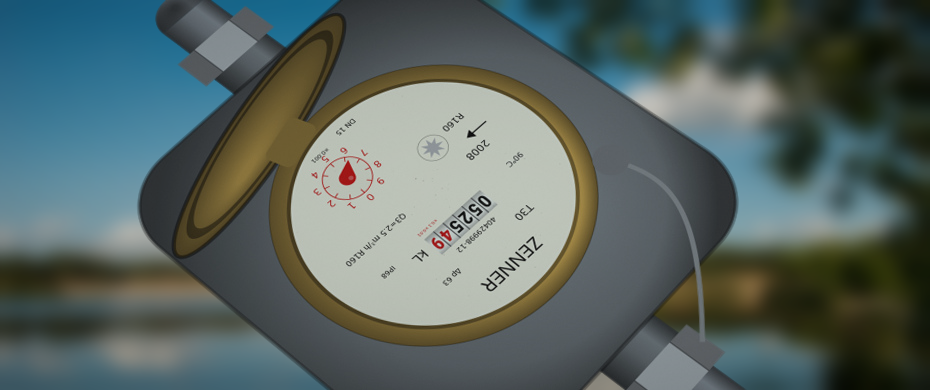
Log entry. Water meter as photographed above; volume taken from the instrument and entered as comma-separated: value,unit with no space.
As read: 525.496,kL
